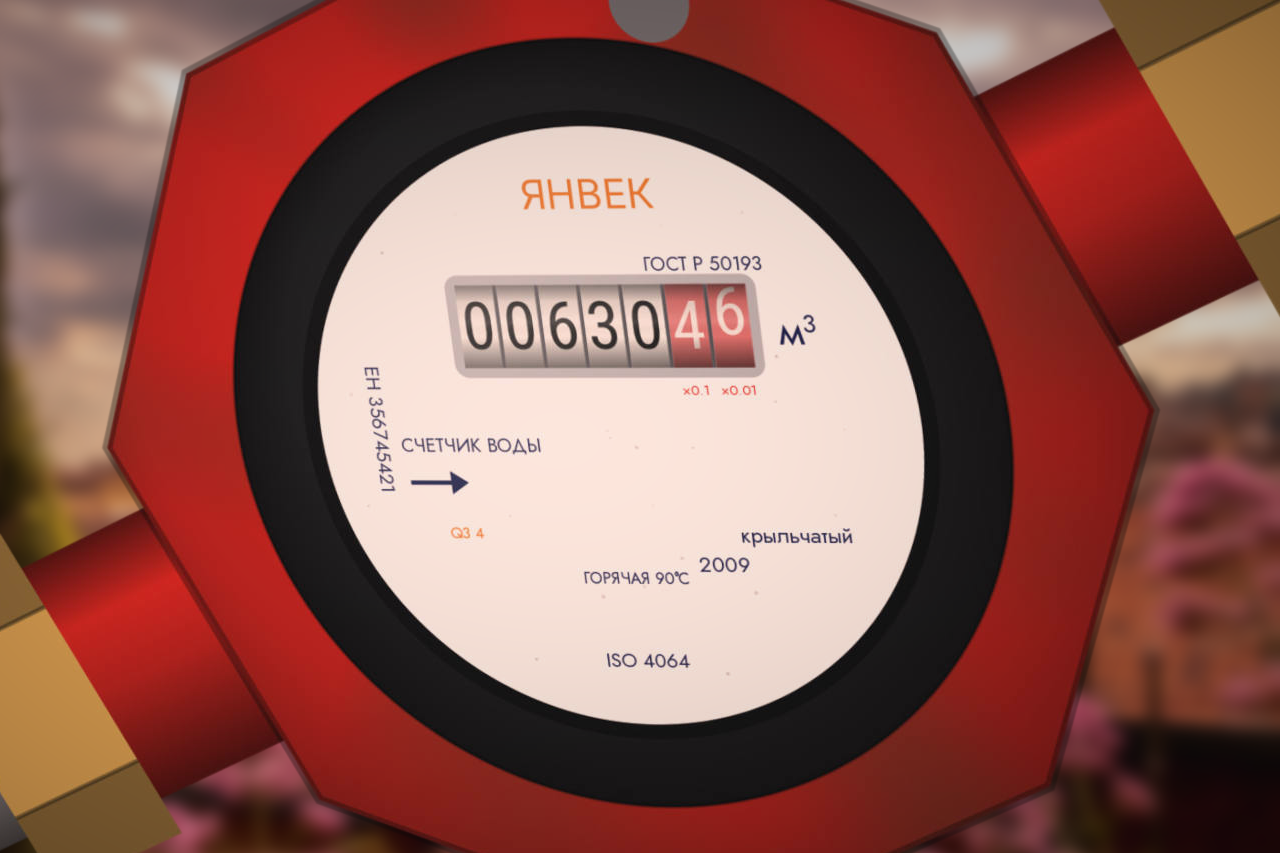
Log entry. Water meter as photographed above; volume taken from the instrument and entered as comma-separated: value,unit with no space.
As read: 630.46,m³
